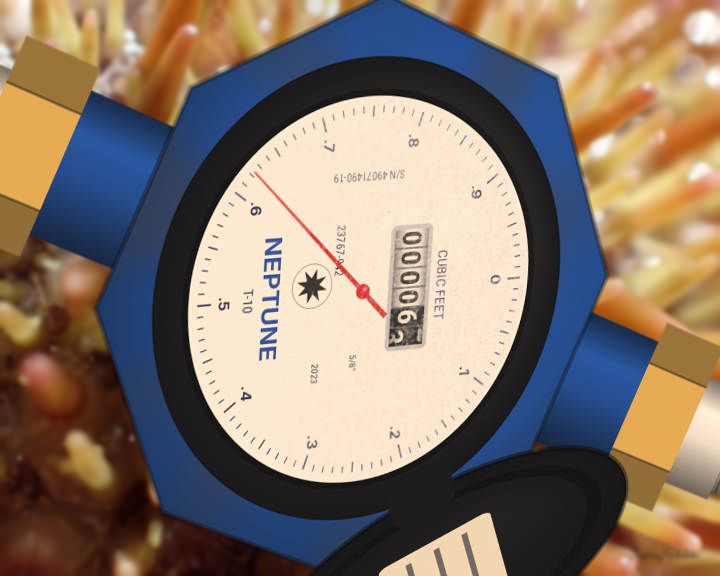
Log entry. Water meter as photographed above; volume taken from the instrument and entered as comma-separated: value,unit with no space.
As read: 62.62,ft³
